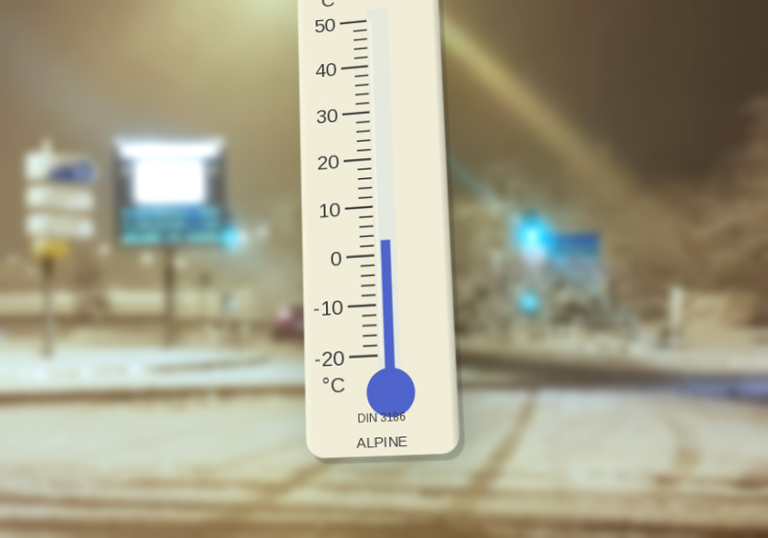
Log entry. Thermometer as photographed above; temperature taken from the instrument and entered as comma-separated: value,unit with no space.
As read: 3,°C
